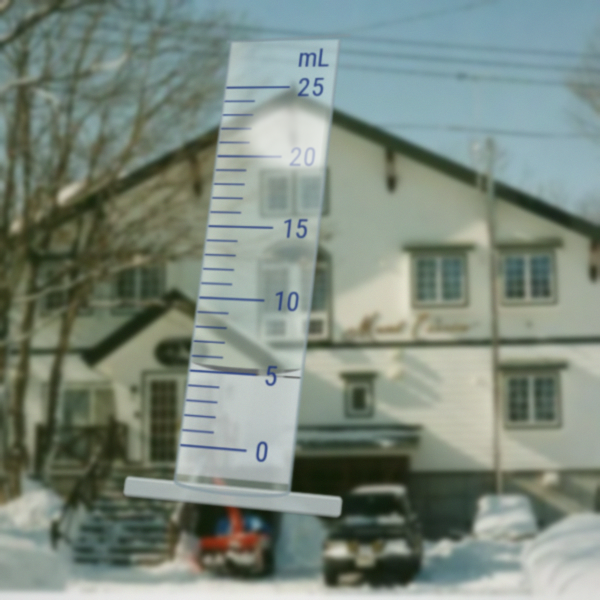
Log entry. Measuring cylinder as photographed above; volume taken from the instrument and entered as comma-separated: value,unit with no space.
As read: 5,mL
